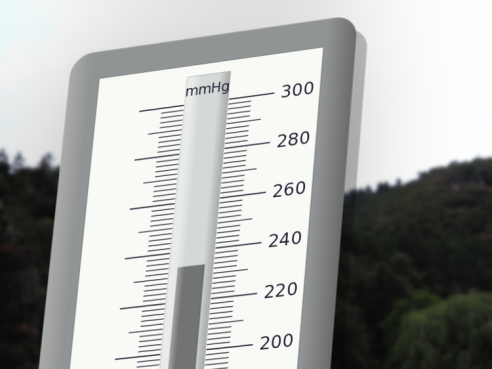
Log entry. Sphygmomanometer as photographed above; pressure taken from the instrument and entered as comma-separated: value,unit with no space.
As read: 234,mmHg
